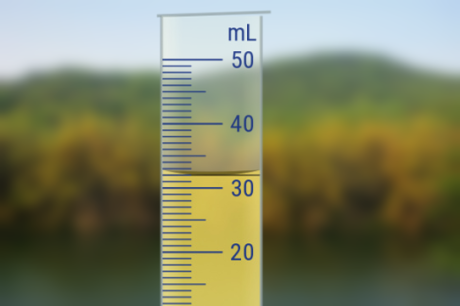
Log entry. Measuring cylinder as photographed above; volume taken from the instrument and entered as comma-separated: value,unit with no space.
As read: 32,mL
